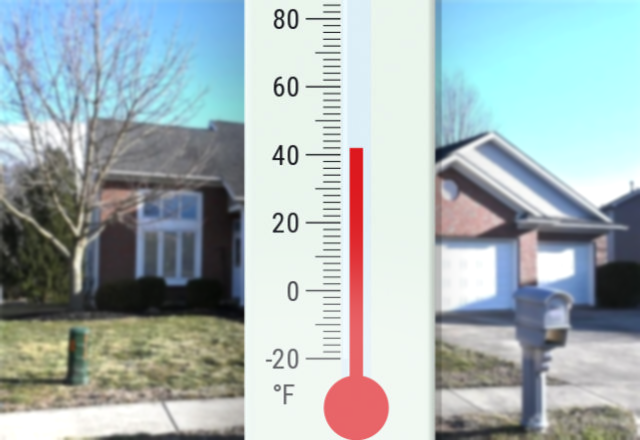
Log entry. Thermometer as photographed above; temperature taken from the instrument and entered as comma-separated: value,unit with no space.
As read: 42,°F
